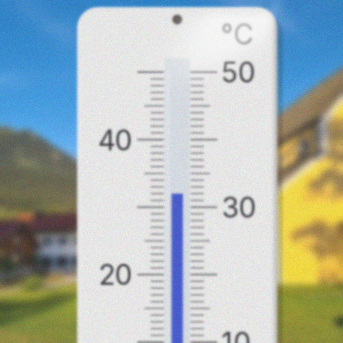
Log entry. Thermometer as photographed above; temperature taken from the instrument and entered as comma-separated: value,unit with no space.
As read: 32,°C
